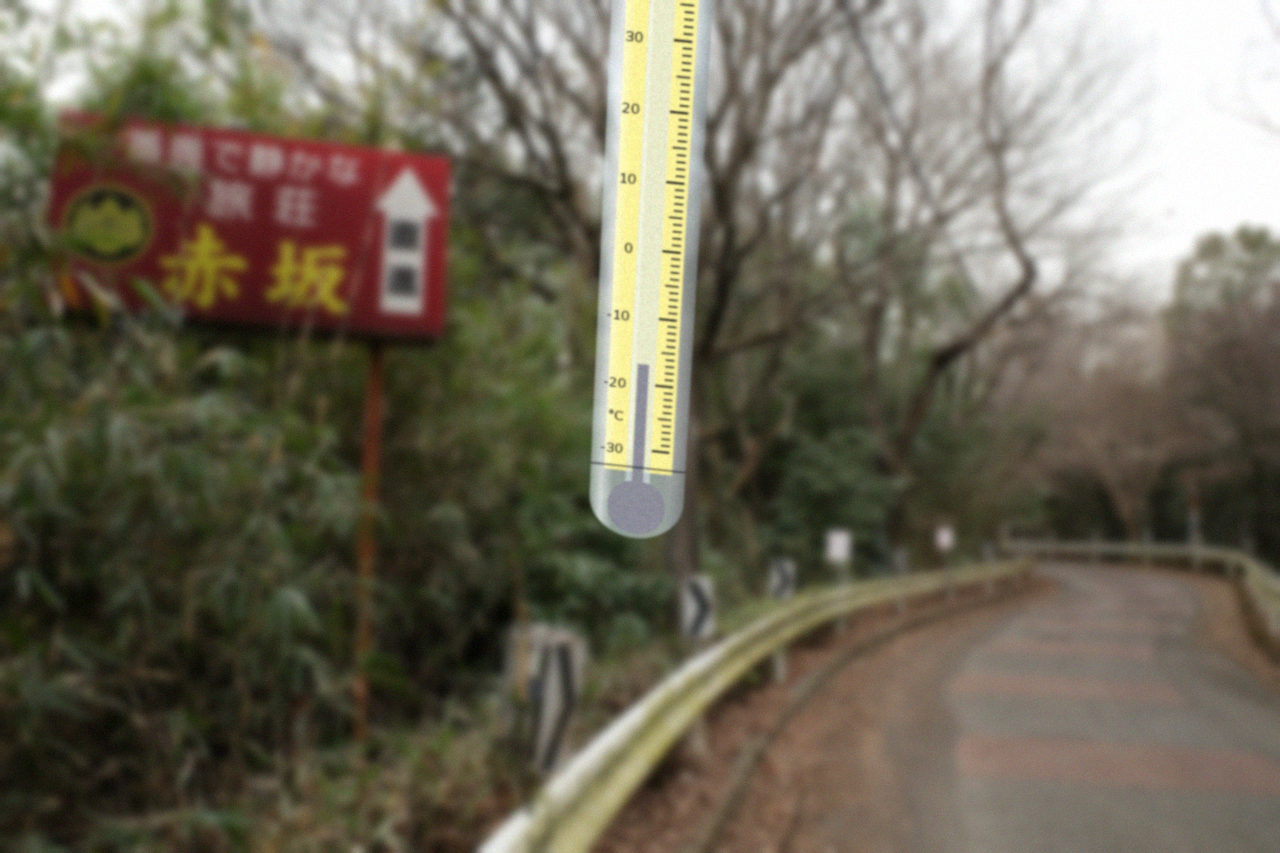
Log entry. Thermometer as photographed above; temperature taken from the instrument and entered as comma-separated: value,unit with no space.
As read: -17,°C
